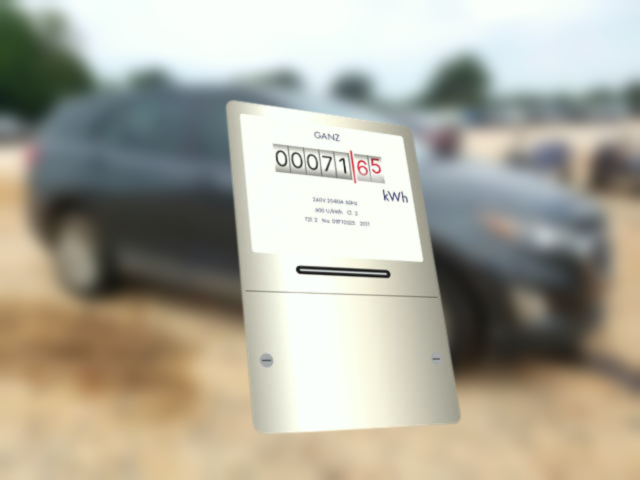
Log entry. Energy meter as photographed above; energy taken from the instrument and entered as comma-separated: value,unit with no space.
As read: 71.65,kWh
